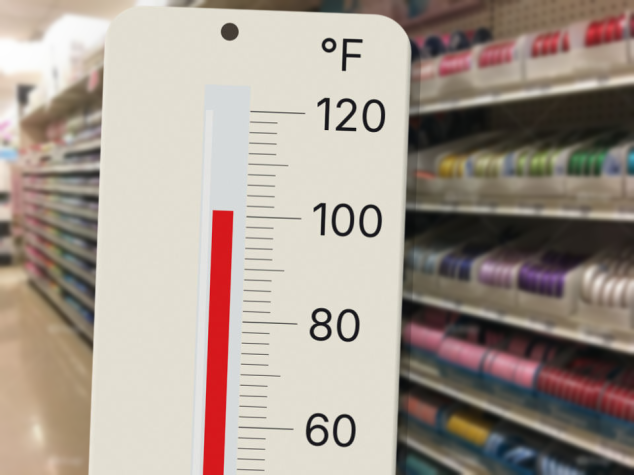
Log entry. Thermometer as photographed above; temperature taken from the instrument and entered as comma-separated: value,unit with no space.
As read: 101,°F
